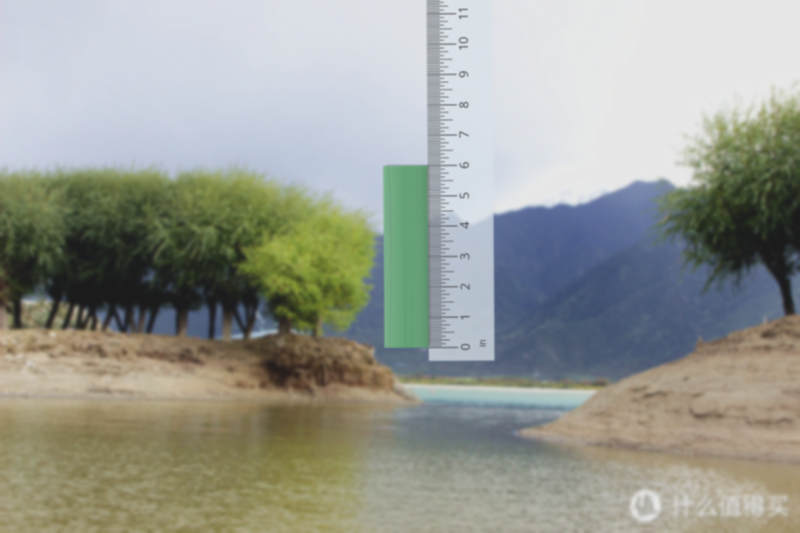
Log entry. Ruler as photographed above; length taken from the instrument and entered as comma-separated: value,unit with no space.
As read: 6,in
